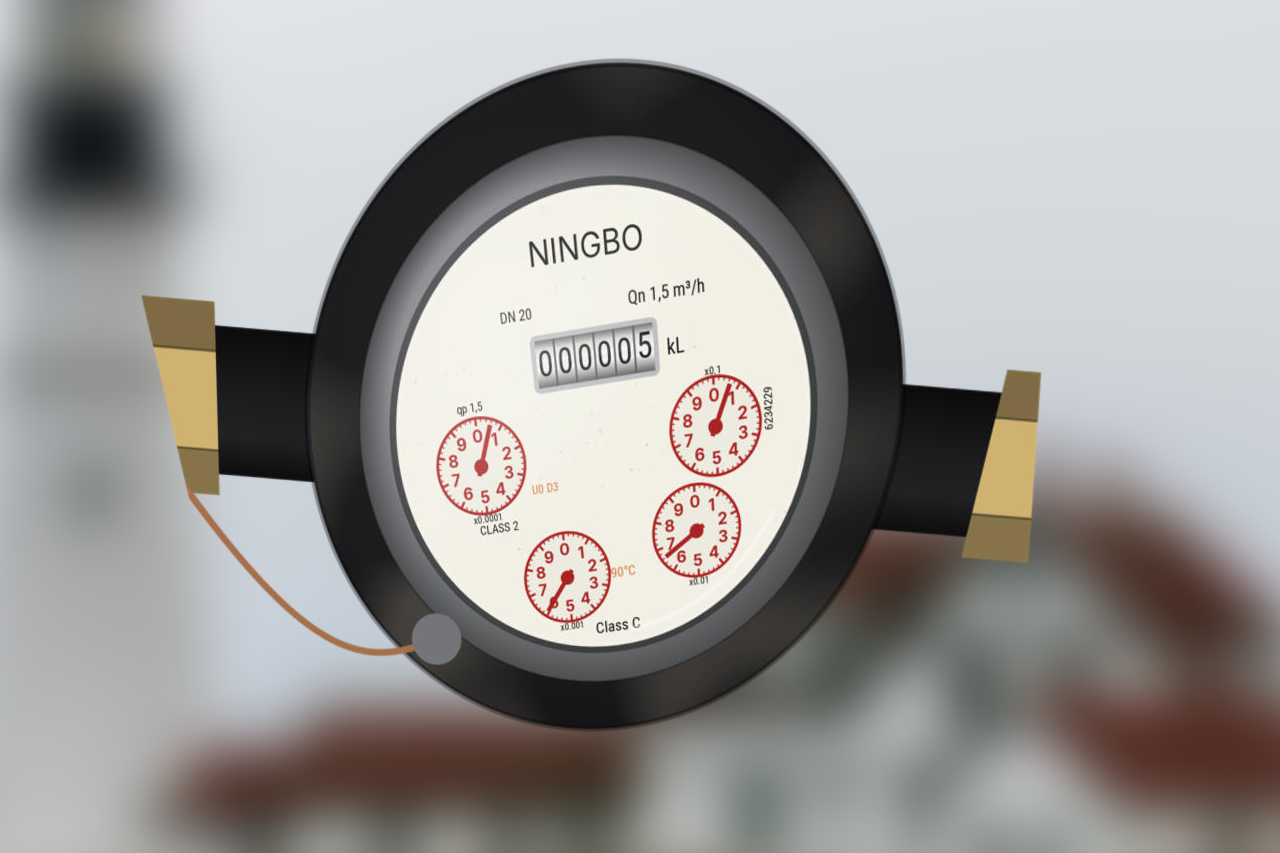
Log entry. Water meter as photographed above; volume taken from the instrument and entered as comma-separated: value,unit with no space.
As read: 5.0660,kL
